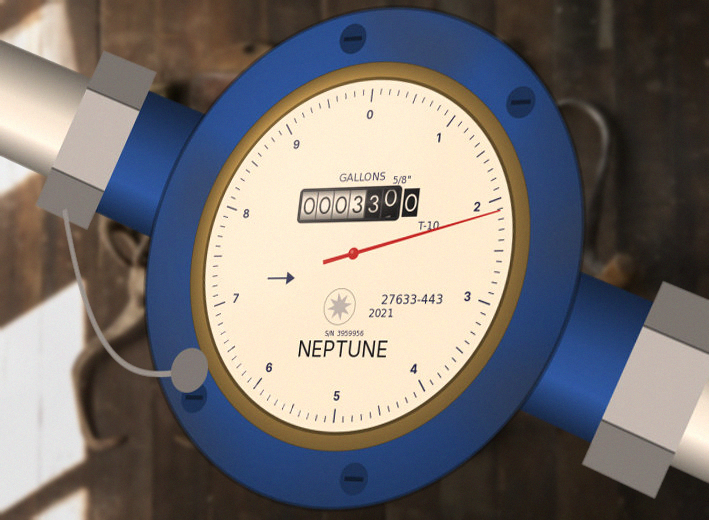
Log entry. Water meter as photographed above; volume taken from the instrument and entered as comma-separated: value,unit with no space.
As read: 3302.1,gal
